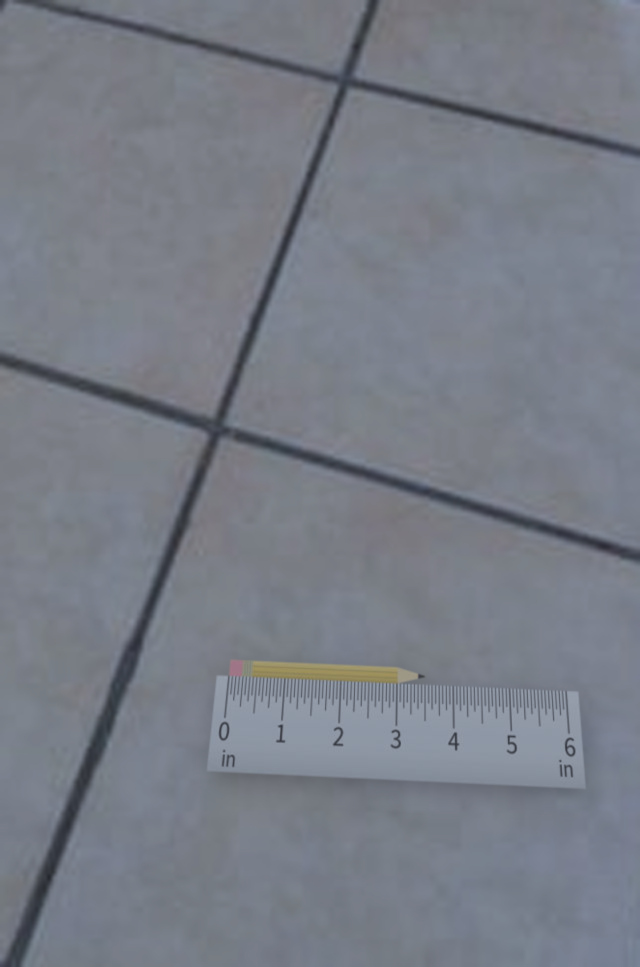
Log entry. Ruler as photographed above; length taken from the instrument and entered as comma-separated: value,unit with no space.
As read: 3.5,in
